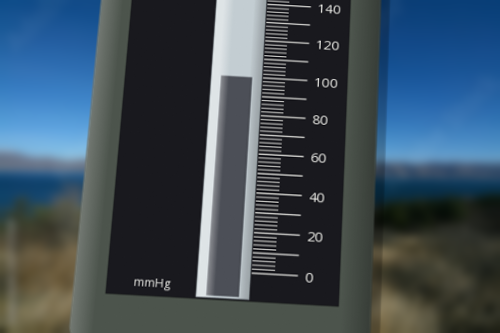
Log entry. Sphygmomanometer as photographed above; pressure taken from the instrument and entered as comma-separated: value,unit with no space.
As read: 100,mmHg
